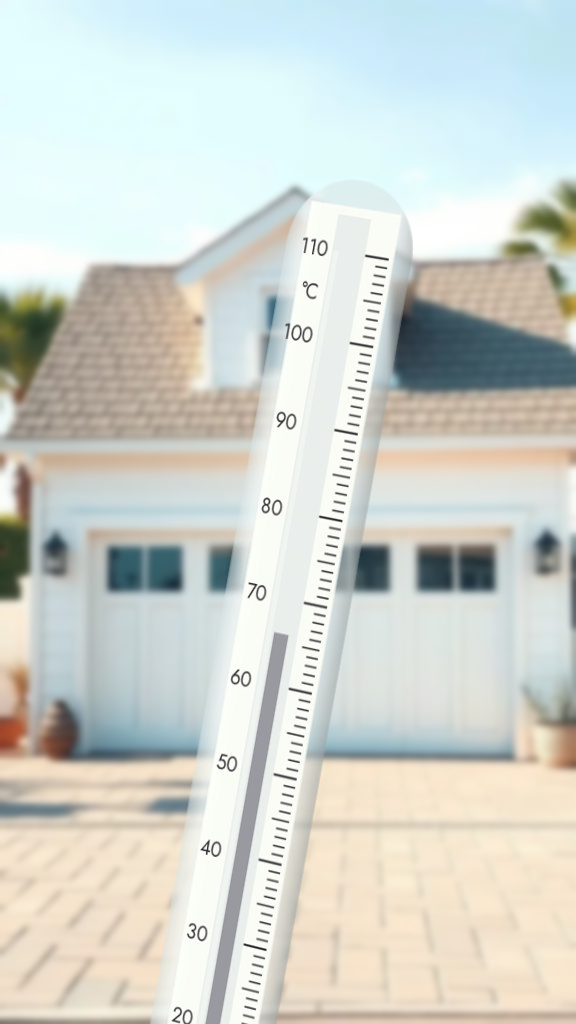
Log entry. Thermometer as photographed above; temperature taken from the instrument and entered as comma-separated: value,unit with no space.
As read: 66,°C
